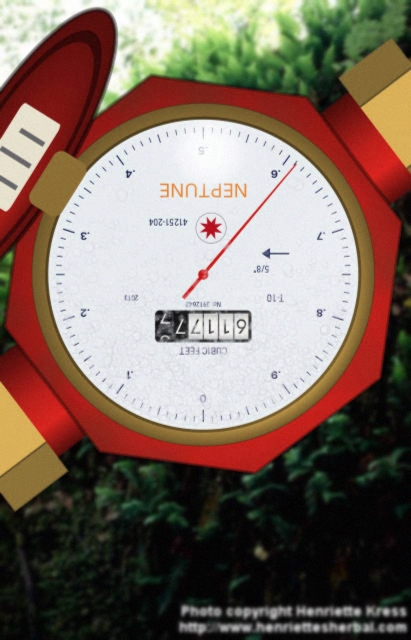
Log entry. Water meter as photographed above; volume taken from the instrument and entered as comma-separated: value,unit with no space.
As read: 611776.61,ft³
